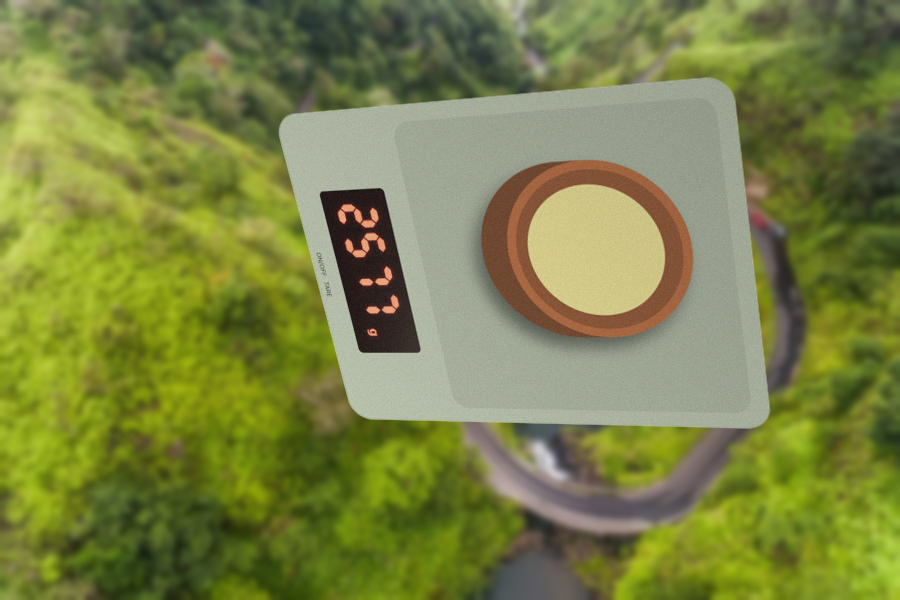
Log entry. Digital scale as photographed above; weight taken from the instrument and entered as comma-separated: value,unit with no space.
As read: 2577,g
